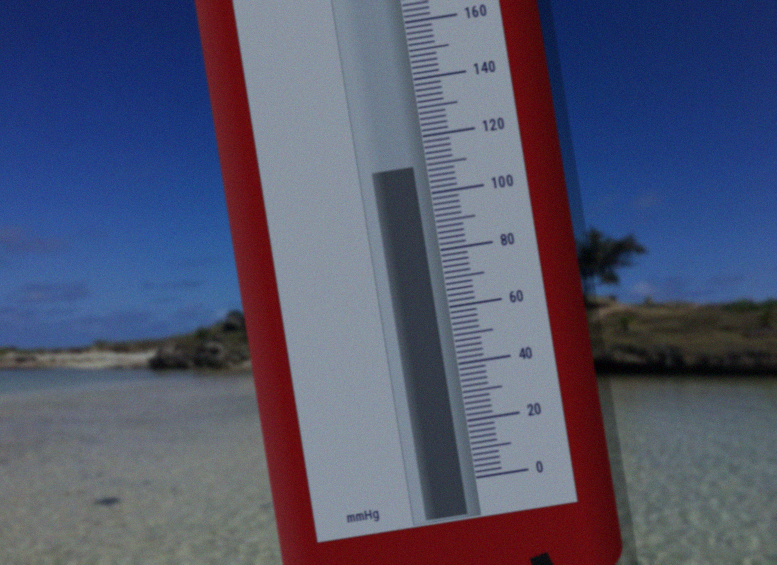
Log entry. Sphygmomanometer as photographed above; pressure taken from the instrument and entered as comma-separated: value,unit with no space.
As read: 110,mmHg
